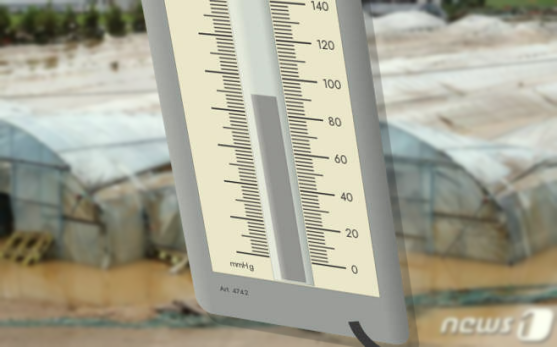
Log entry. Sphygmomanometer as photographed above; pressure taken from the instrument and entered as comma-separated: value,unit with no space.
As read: 90,mmHg
